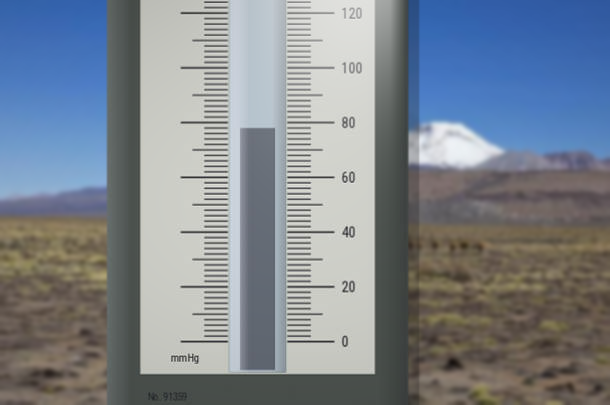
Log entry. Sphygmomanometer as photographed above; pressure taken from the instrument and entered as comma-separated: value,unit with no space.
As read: 78,mmHg
